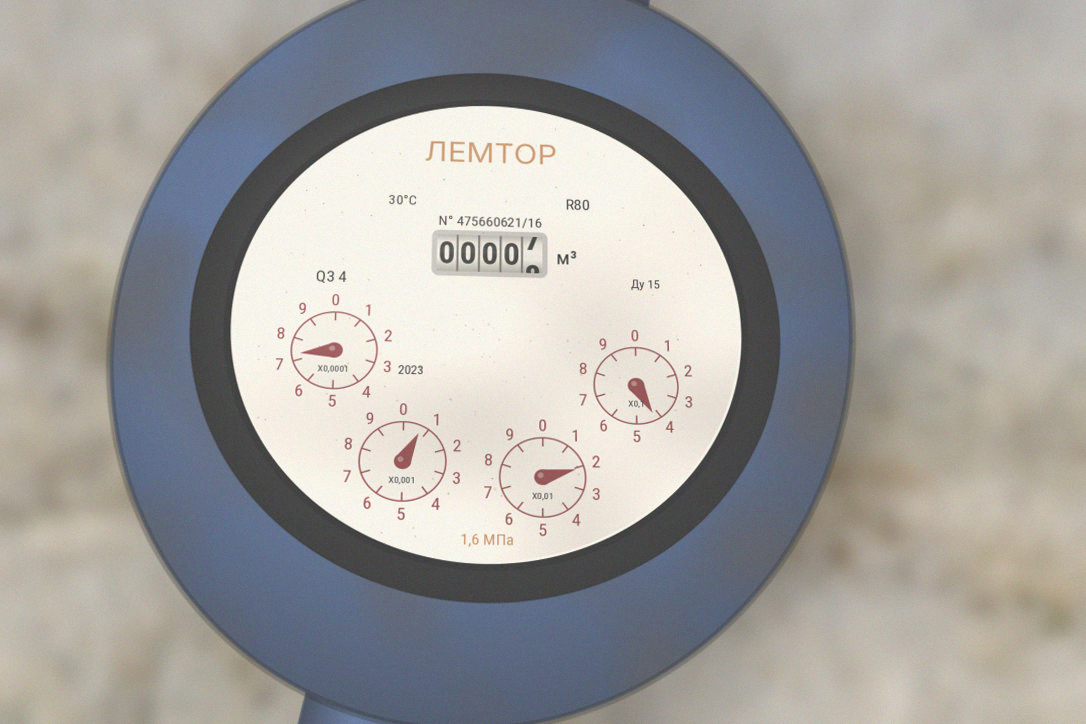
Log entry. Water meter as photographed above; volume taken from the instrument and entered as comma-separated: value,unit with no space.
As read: 7.4207,m³
